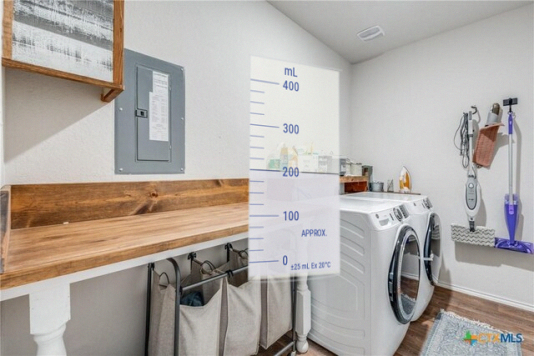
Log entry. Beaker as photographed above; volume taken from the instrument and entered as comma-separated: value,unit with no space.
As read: 200,mL
